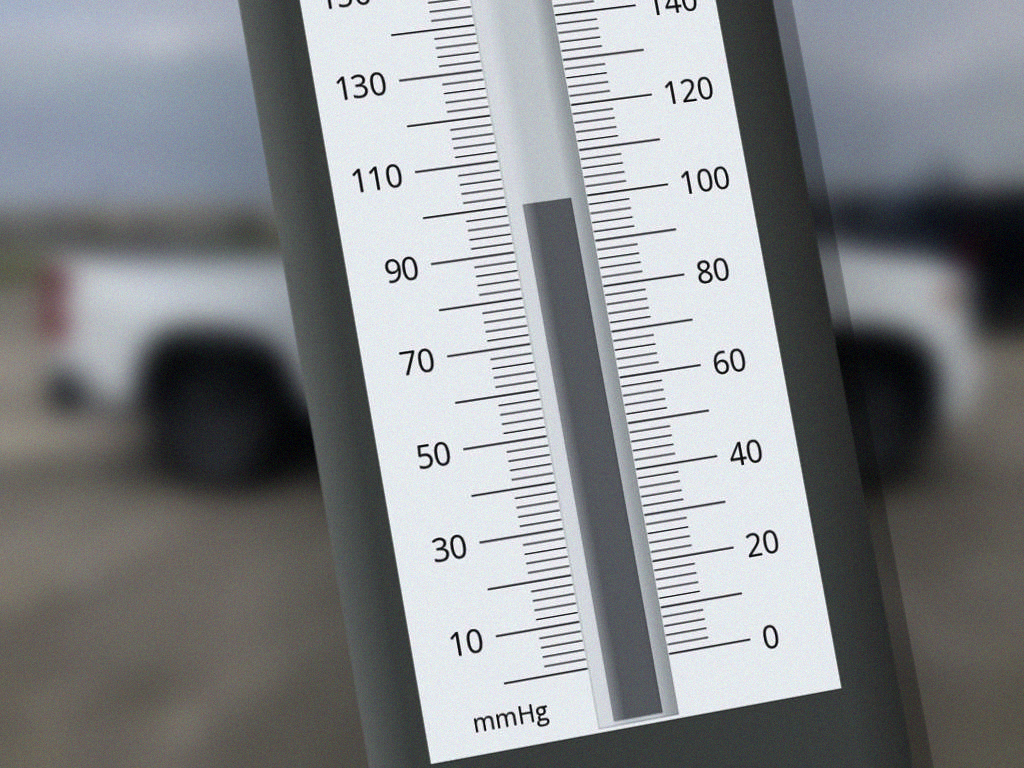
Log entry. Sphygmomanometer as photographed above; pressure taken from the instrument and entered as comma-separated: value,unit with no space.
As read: 100,mmHg
